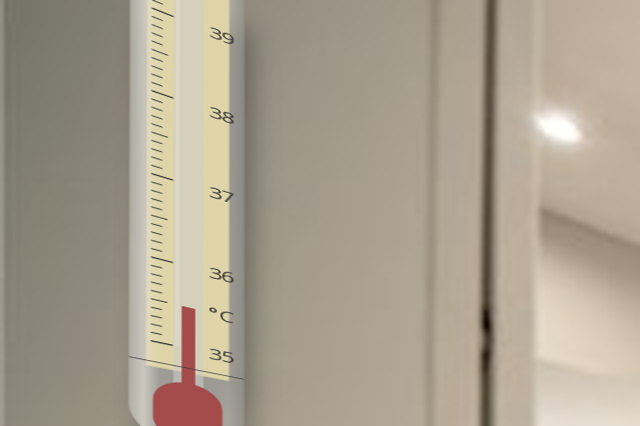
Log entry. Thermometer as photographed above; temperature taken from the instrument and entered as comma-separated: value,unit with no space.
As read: 35.5,°C
